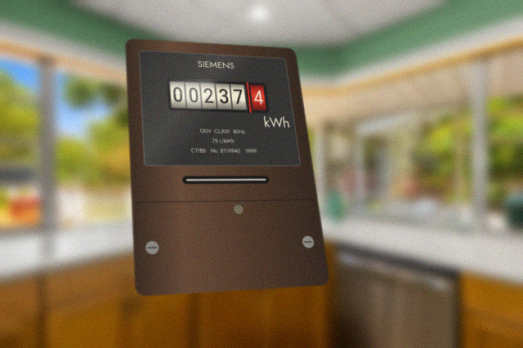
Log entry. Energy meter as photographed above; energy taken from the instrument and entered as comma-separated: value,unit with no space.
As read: 237.4,kWh
